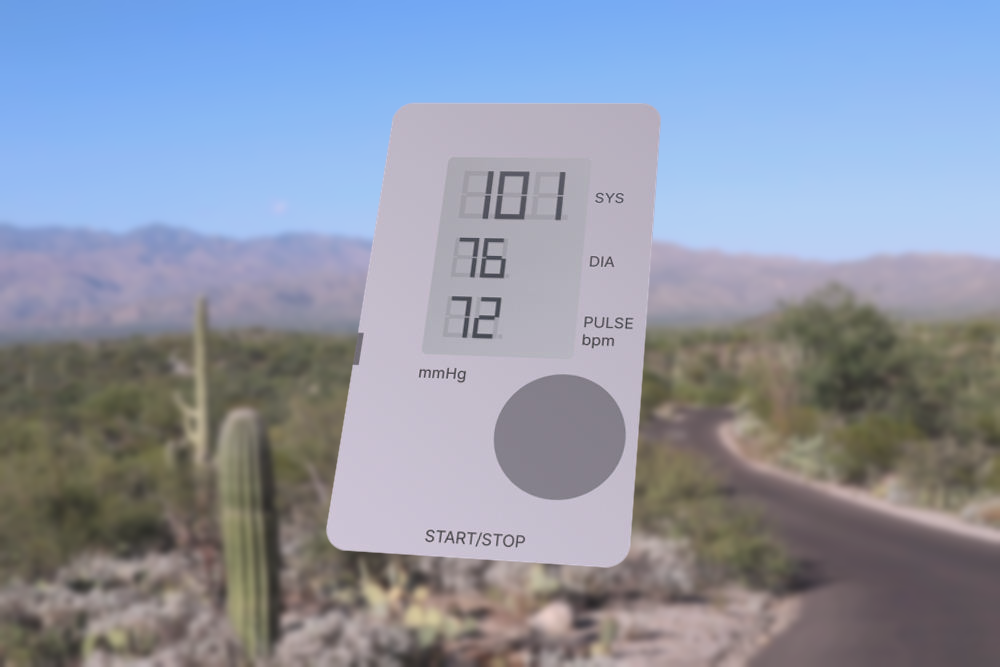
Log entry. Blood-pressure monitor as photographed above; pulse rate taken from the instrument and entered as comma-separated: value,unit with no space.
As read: 72,bpm
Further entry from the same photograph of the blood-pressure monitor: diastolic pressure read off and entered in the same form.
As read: 76,mmHg
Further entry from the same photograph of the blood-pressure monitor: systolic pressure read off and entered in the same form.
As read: 101,mmHg
